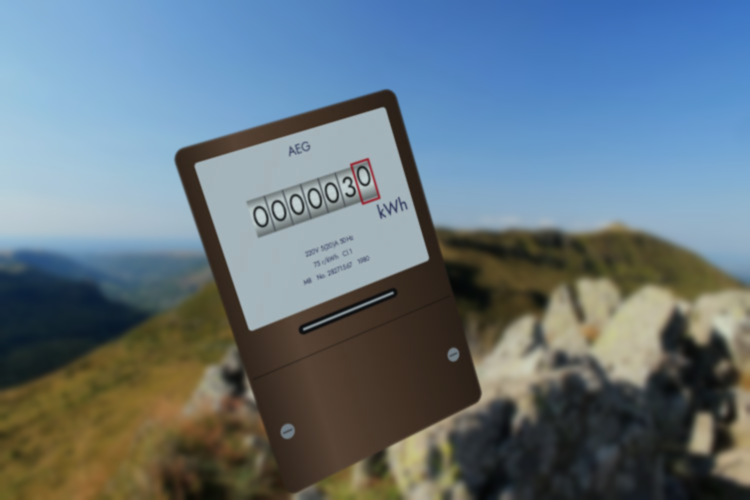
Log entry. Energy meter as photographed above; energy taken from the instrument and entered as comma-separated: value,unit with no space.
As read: 3.0,kWh
